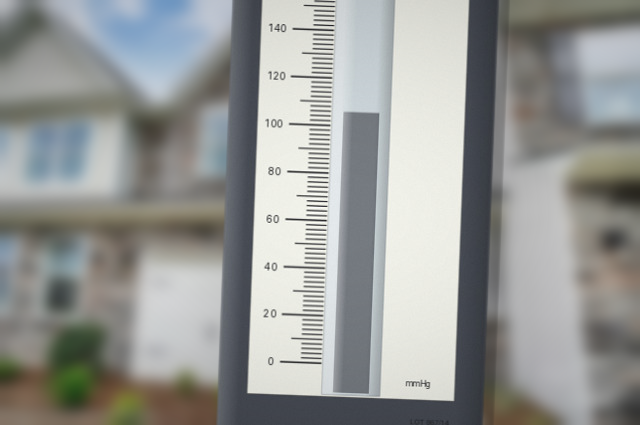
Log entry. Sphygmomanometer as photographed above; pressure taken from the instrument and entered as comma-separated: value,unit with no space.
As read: 106,mmHg
